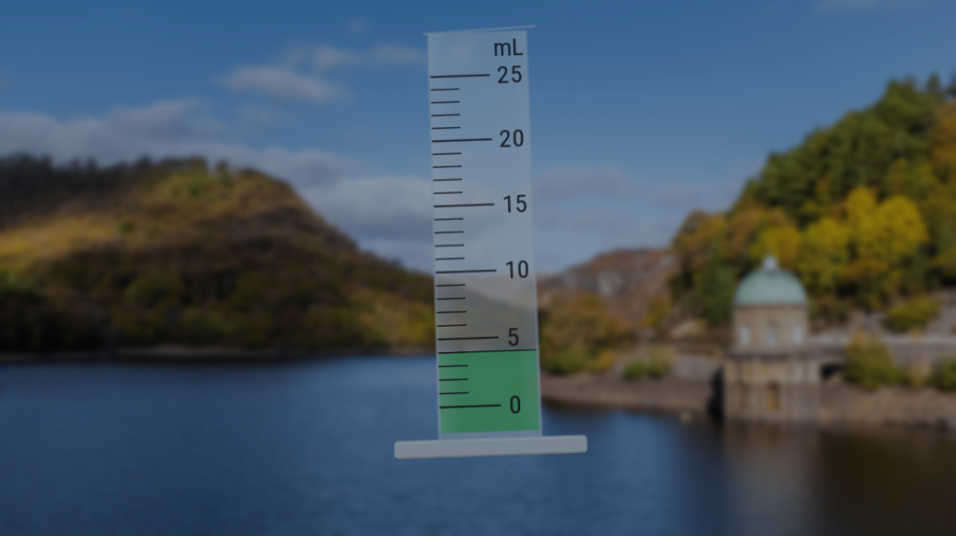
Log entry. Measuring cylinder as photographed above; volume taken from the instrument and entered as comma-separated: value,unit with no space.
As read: 4,mL
